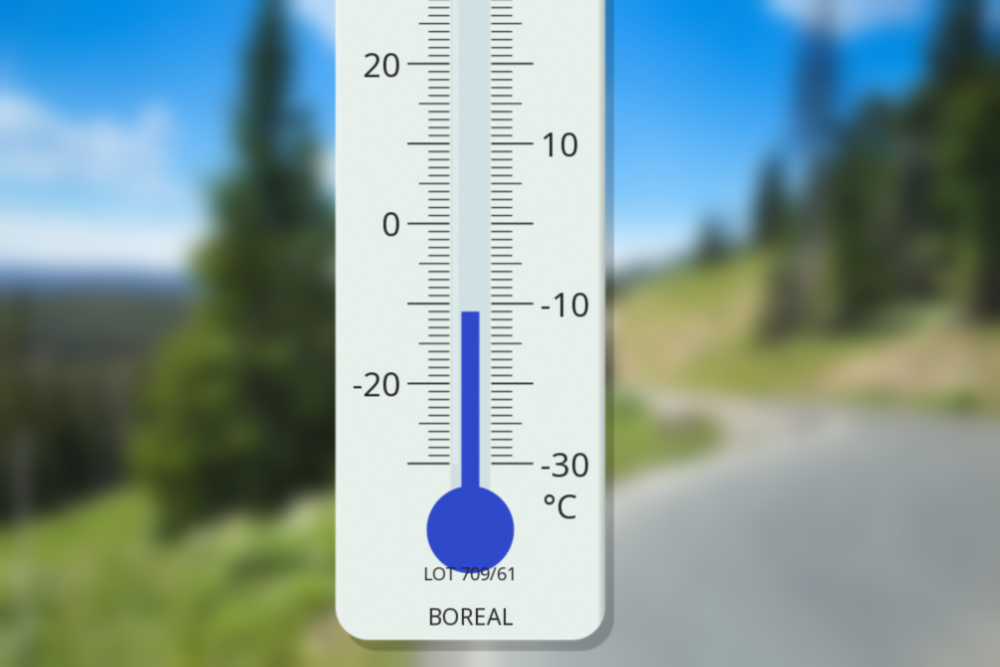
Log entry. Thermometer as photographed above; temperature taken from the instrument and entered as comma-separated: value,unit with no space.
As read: -11,°C
